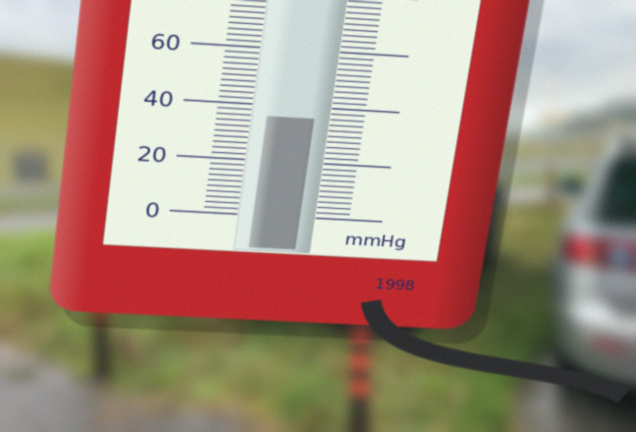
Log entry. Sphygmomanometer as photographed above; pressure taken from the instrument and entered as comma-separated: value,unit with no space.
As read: 36,mmHg
